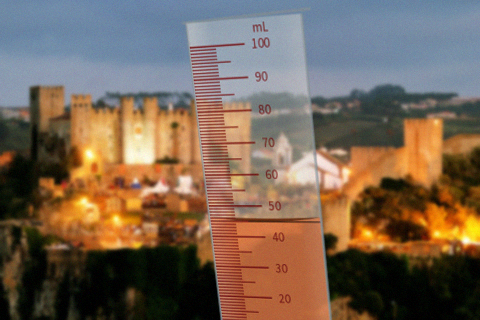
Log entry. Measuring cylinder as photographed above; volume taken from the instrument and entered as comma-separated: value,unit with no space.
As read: 45,mL
